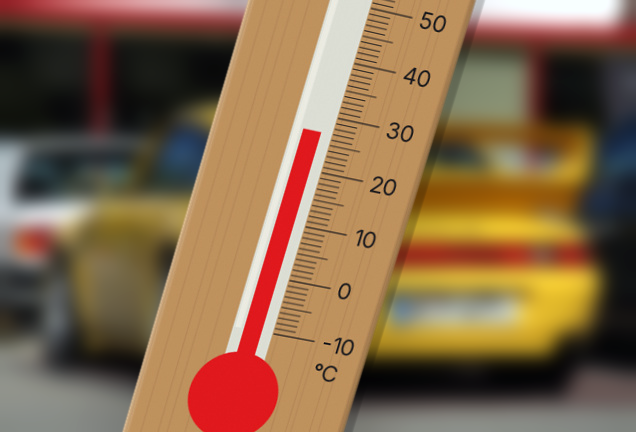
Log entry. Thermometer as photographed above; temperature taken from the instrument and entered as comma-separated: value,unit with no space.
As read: 27,°C
